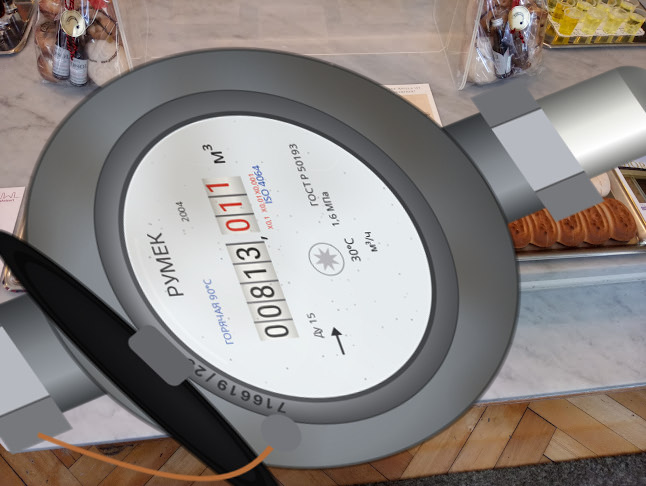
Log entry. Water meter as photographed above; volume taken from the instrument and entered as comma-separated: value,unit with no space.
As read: 813.011,m³
